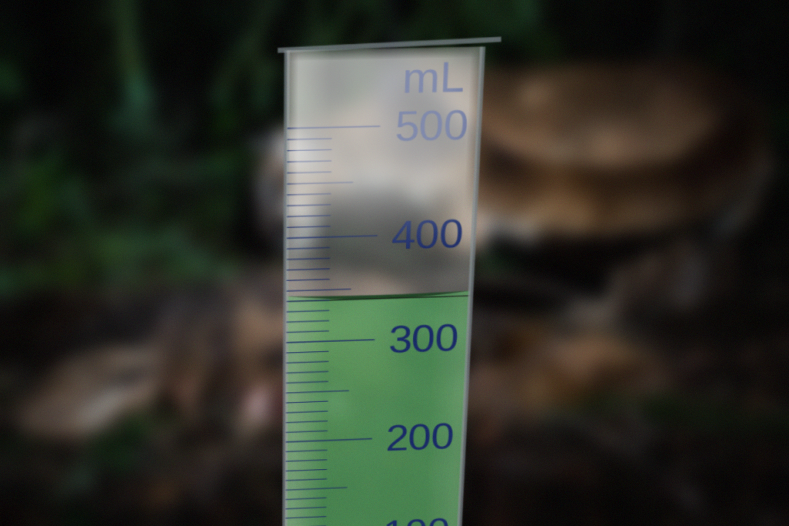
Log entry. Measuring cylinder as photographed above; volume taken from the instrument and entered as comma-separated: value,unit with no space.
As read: 340,mL
